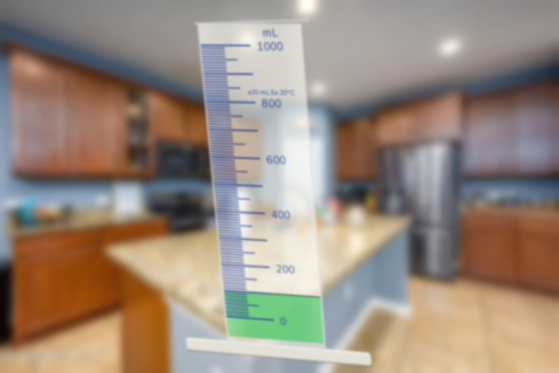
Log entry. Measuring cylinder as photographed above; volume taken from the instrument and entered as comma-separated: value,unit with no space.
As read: 100,mL
